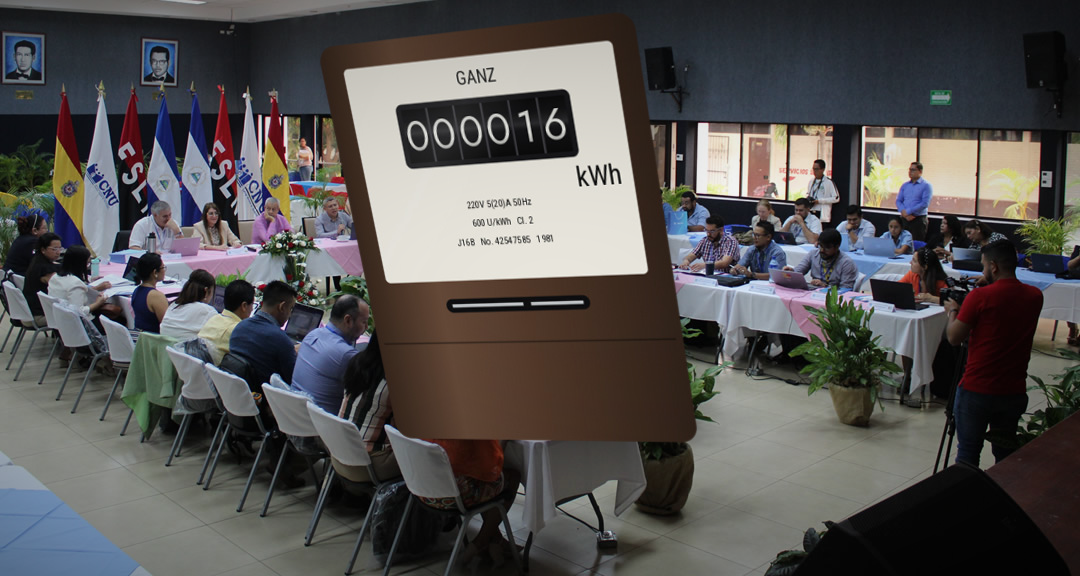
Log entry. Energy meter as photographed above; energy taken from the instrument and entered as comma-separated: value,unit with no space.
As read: 16,kWh
